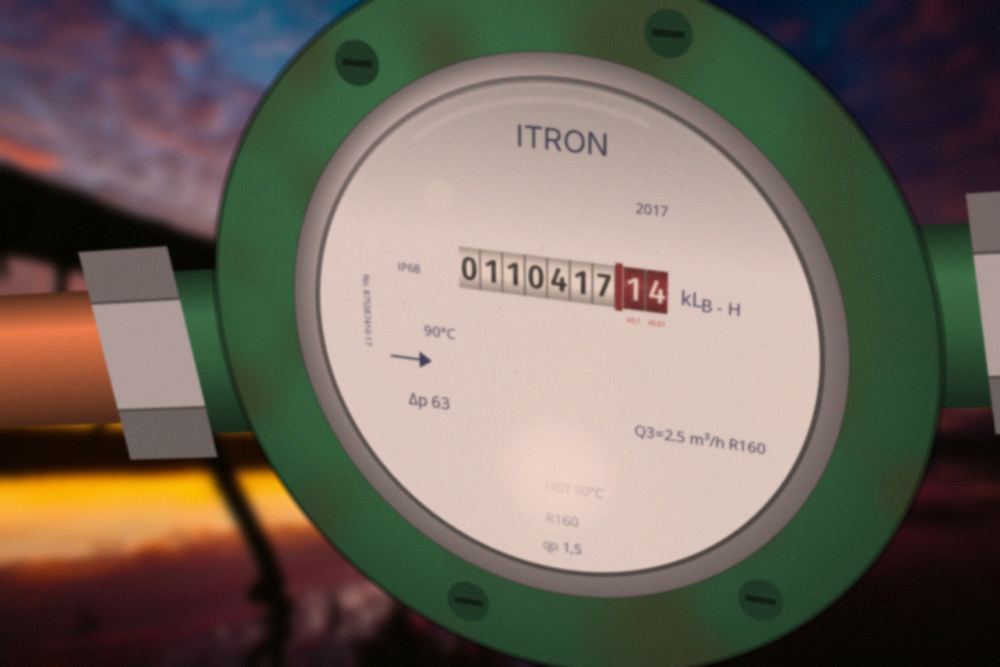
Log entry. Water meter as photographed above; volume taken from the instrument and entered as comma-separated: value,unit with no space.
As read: 110417.14,kL
